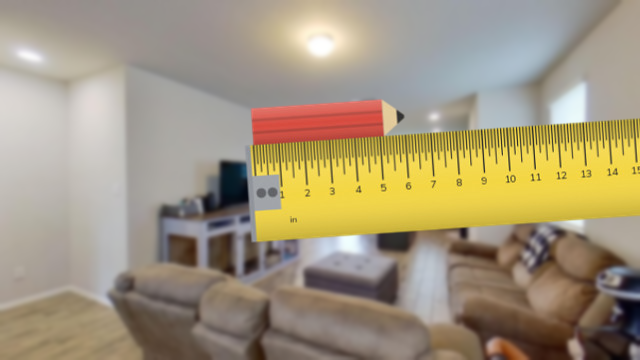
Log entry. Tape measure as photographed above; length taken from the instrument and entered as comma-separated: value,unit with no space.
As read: 6,in
